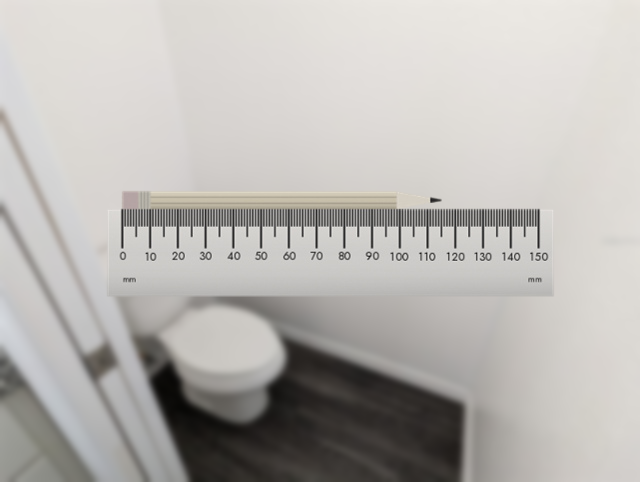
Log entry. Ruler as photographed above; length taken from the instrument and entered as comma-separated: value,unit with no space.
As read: 115,mm
